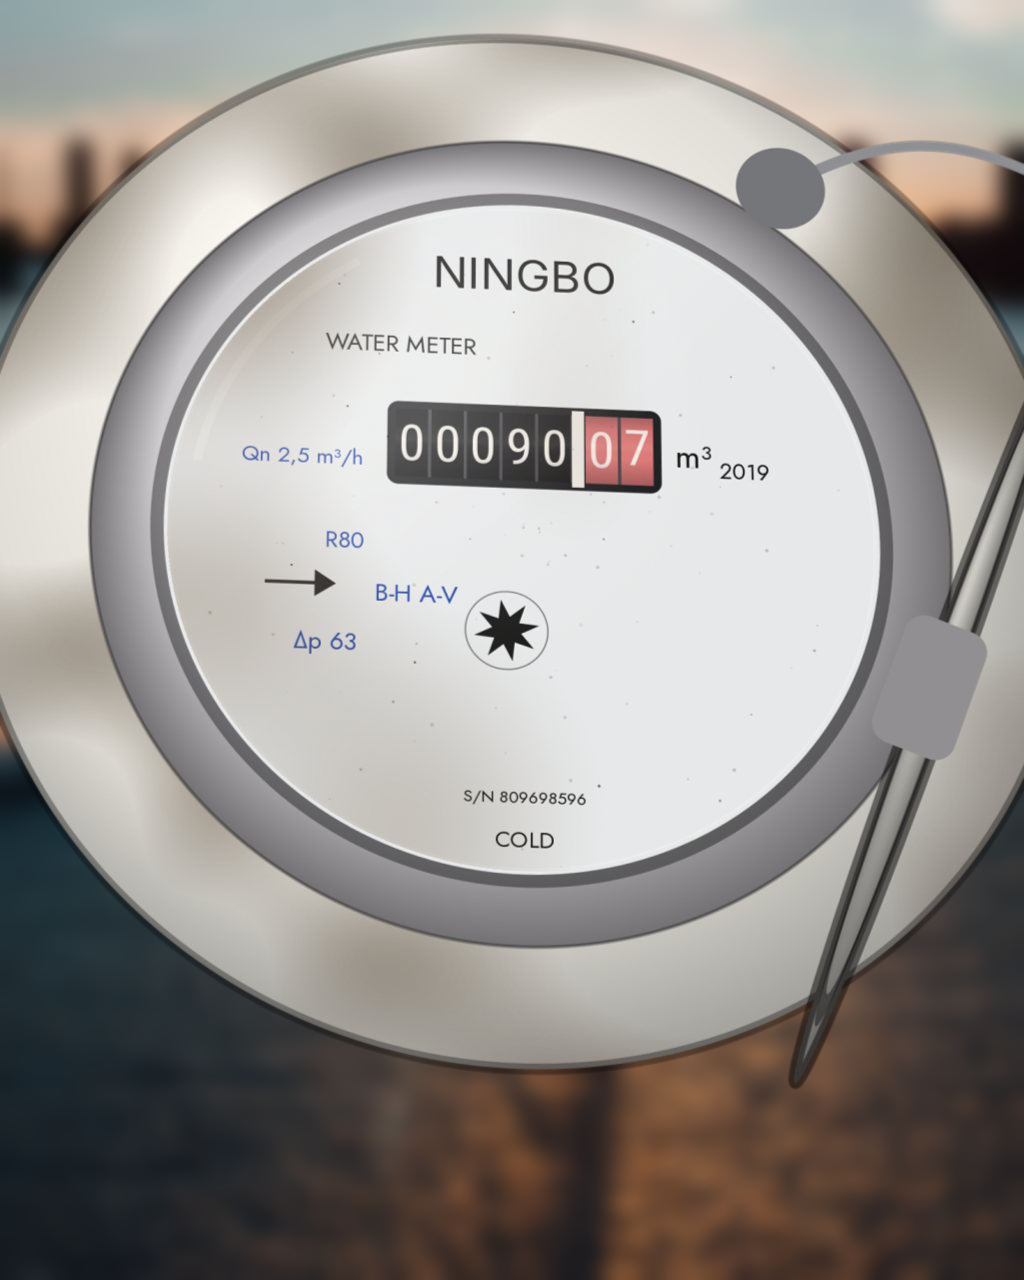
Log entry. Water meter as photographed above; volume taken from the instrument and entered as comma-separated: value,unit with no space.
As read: 90.07,m³
